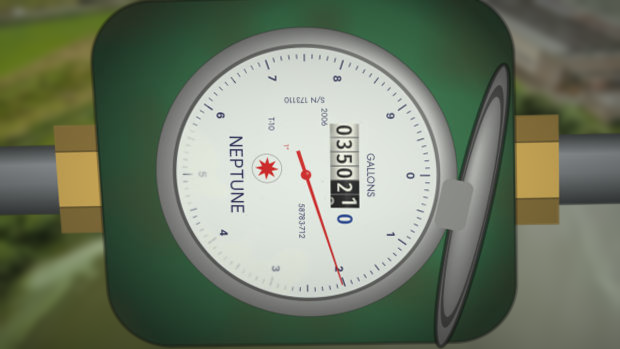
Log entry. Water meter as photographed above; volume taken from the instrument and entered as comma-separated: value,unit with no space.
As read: 350212.0,gal
